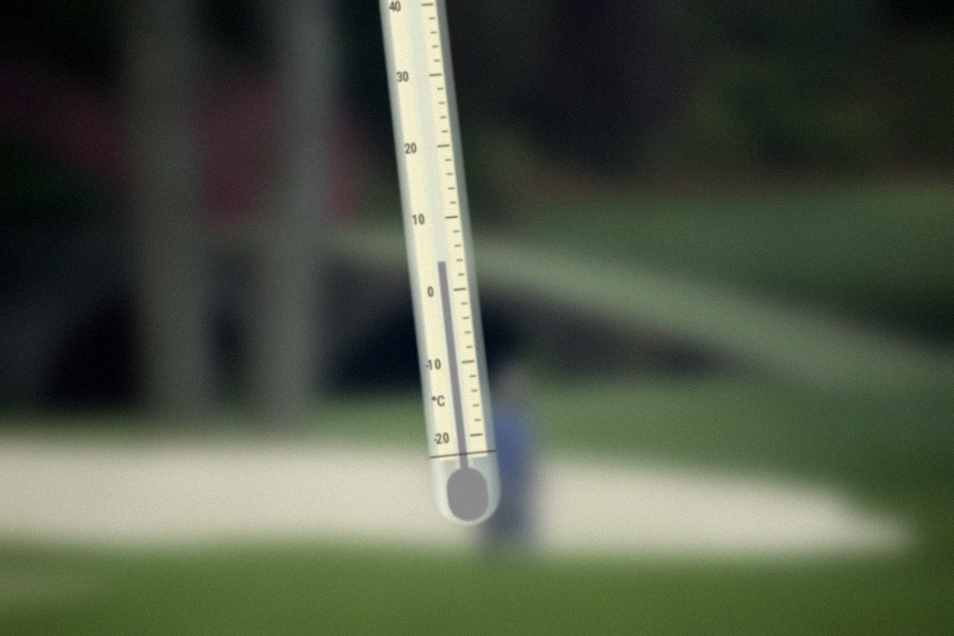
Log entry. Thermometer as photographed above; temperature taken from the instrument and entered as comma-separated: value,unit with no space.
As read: 4,°C
